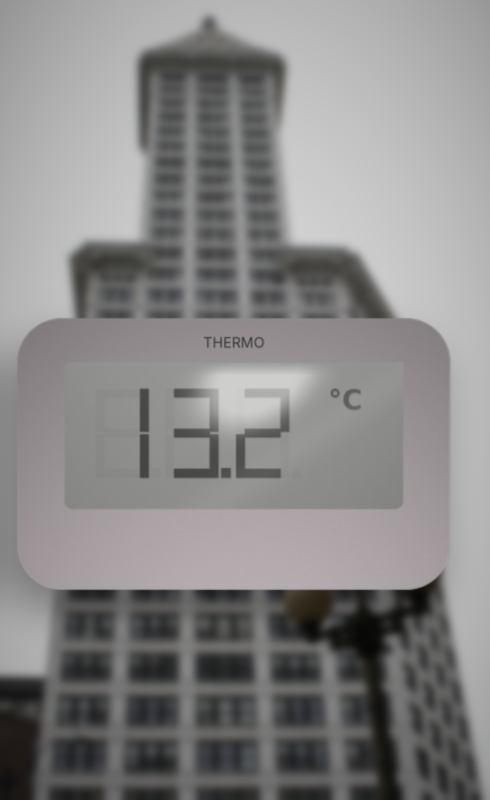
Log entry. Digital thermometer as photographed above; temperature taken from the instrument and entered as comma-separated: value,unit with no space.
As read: 13.2,°C
